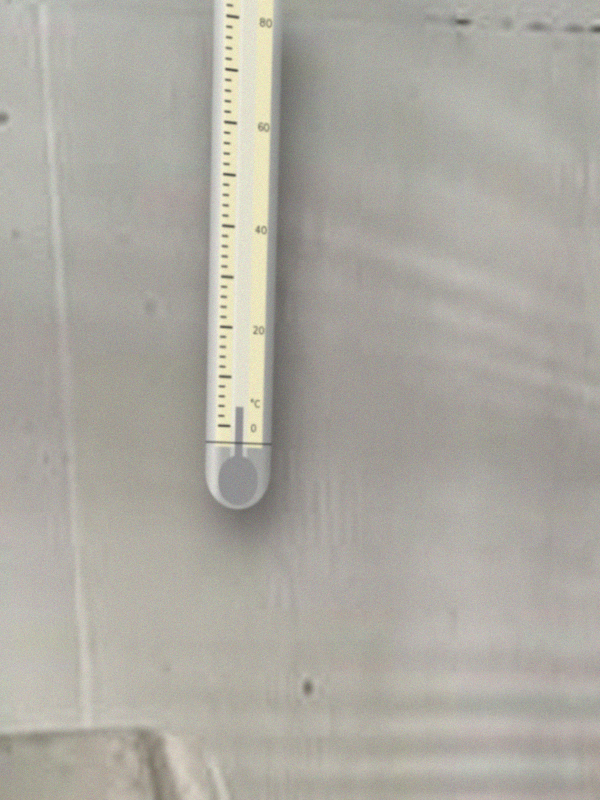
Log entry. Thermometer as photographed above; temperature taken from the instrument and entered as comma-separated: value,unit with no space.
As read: 4,°C
